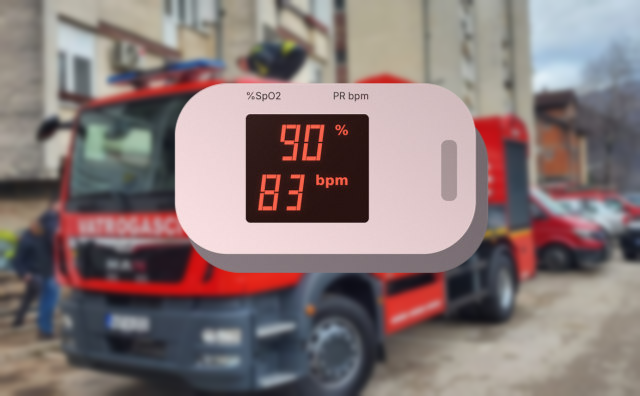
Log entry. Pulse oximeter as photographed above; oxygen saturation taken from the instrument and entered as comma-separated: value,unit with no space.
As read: 90,%
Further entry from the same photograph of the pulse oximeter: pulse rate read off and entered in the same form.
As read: 83,bpm
